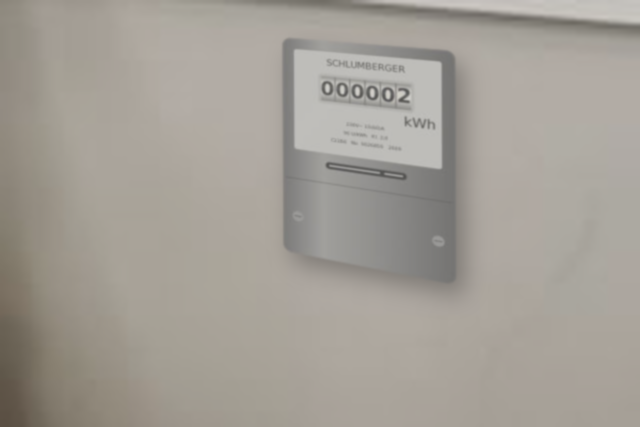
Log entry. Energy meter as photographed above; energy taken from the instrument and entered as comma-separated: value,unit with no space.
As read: 2,kWh
